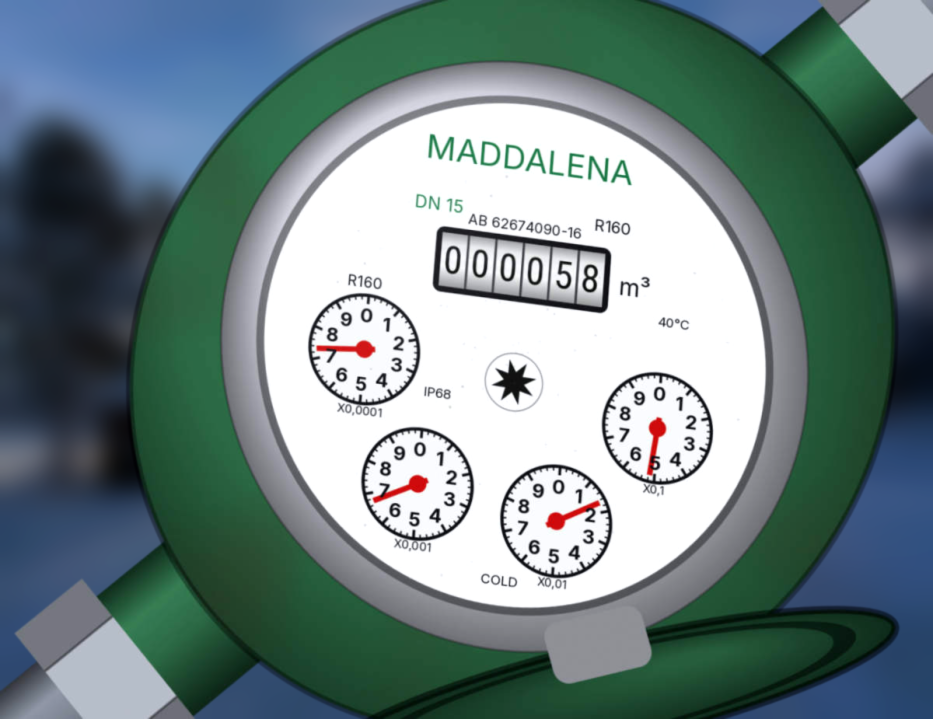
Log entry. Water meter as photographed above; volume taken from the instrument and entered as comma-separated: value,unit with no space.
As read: 58.5167,m³
